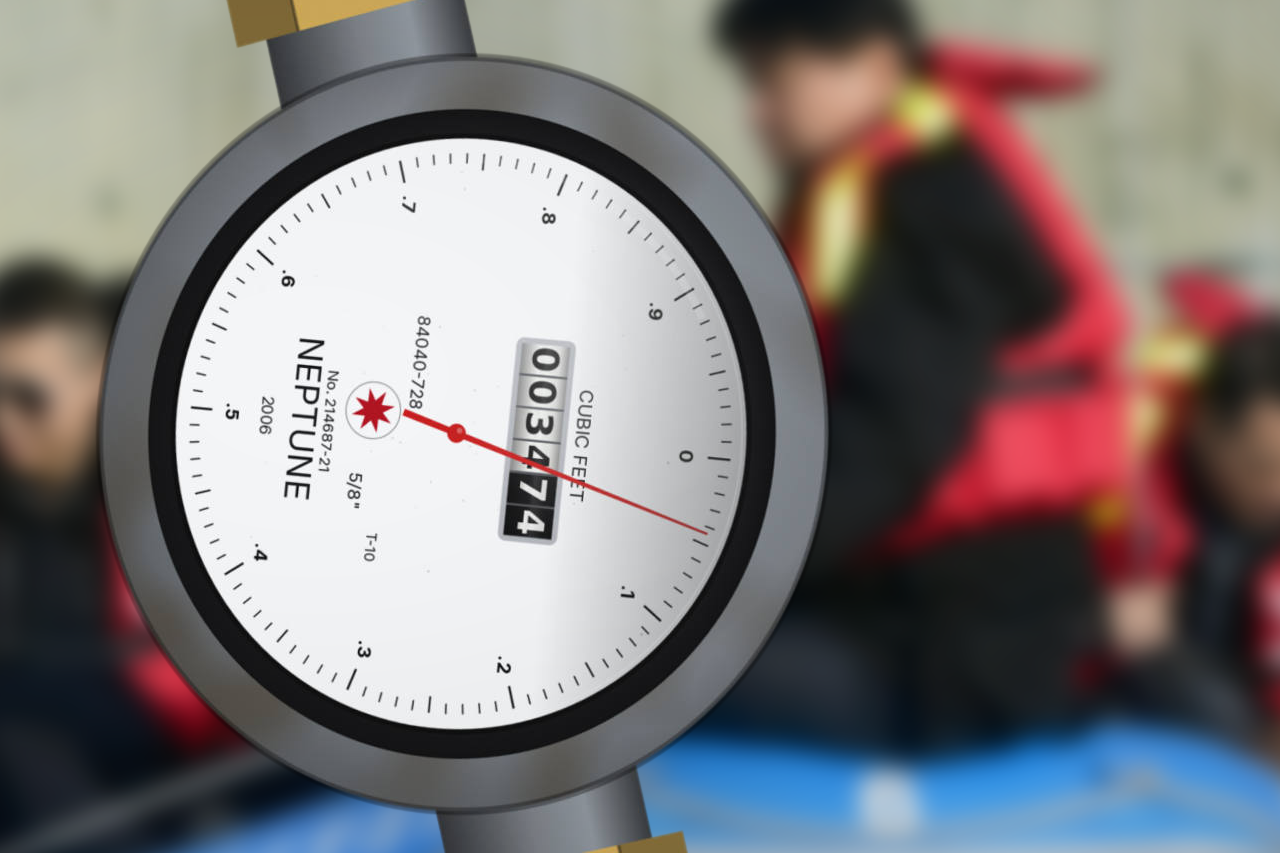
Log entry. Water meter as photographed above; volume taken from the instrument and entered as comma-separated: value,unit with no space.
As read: 3474.04,ft³
